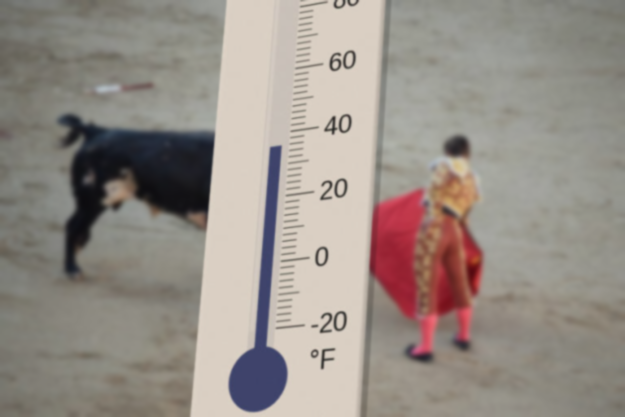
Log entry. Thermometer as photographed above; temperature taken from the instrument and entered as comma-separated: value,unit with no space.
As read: 36,°F
